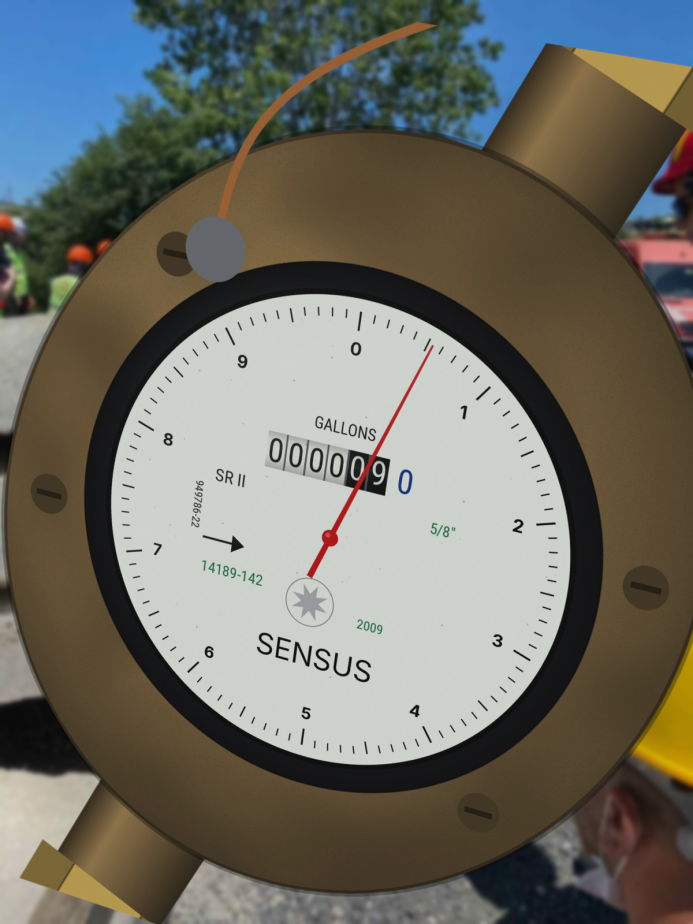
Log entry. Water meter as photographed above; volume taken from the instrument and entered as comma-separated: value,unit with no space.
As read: 90.5,gal
